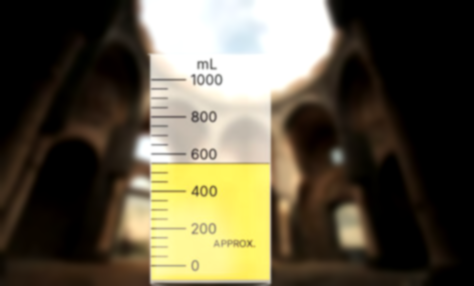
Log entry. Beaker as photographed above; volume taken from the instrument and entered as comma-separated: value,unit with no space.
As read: 550,mL
